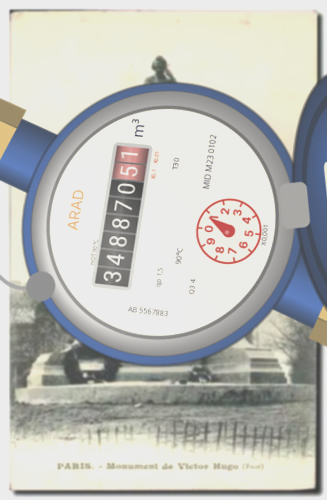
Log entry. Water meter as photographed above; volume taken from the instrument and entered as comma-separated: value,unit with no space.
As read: 348870.510,m³
